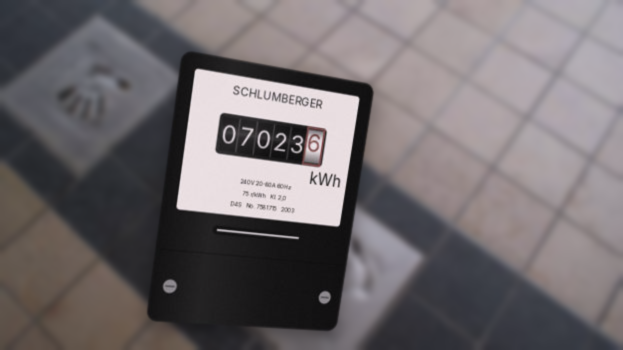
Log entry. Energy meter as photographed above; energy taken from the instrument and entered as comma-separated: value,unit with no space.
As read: 7023.6,kWh
